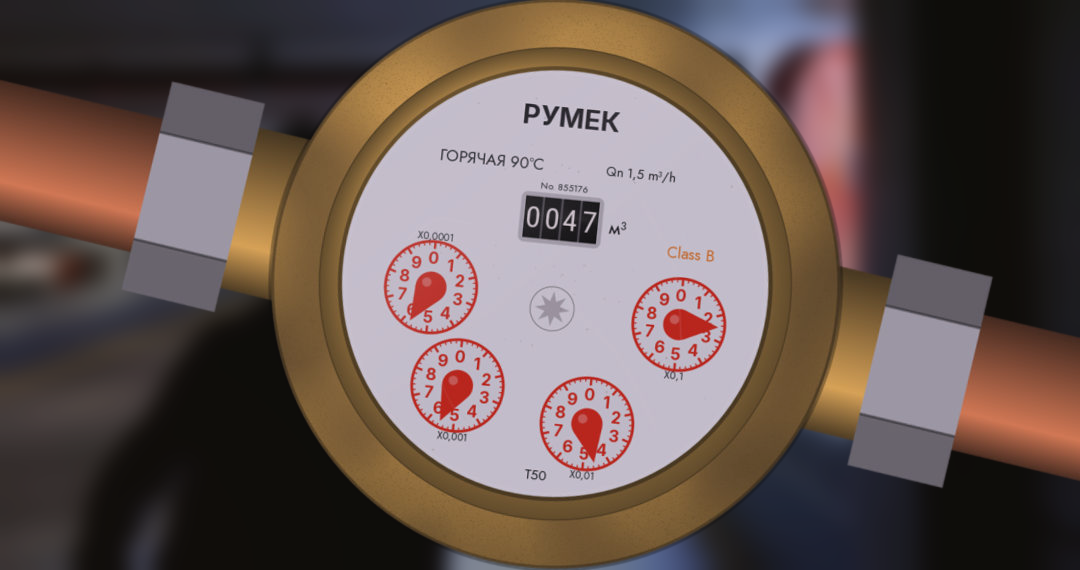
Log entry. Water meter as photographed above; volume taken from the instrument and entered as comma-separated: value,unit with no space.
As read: 47.2455,m³
